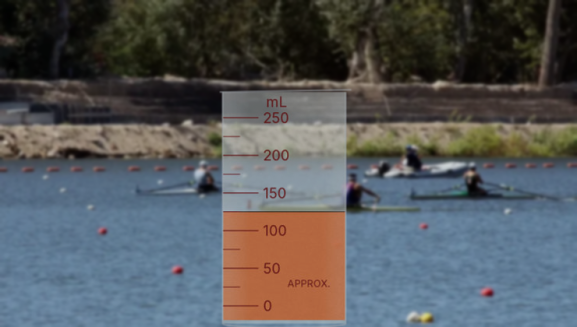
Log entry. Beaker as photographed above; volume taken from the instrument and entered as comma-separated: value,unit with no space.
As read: 125,mL
